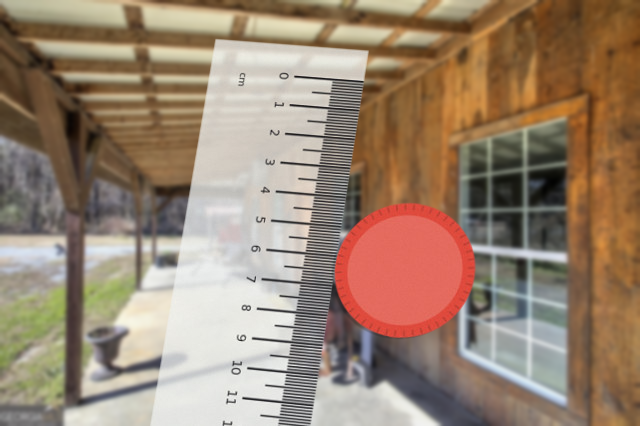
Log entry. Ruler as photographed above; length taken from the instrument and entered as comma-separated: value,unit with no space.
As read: 4.5,cm
